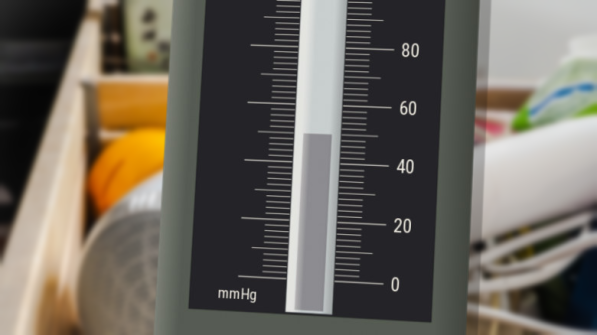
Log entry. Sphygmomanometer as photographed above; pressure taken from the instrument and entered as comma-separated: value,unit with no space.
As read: 50,mmHg
